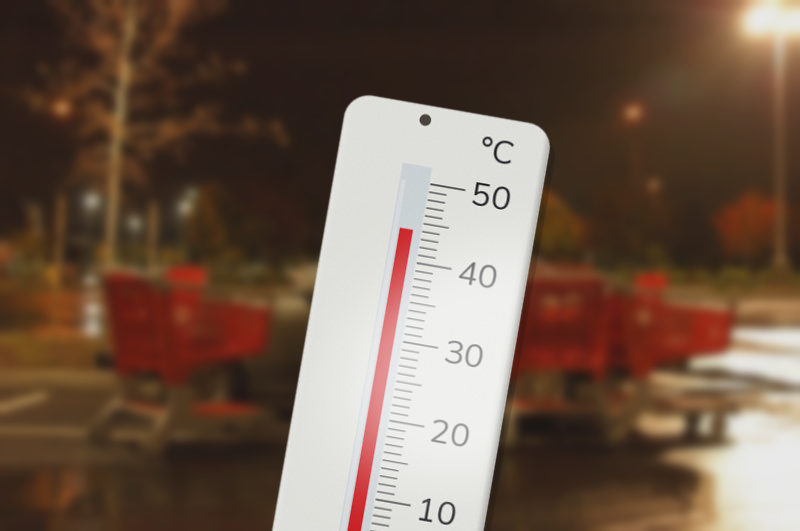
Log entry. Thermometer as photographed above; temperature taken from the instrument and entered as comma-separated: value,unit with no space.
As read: 44,°C
